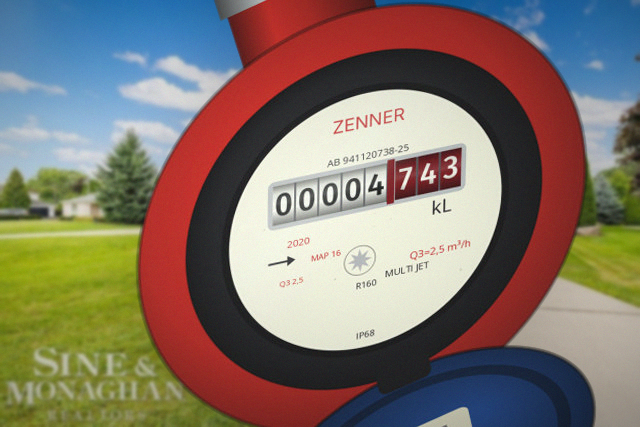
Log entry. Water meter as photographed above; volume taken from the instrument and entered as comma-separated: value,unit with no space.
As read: 4.743,kL
